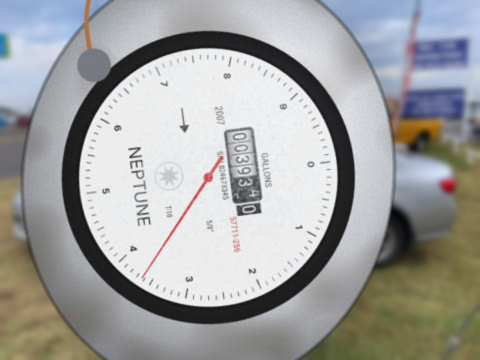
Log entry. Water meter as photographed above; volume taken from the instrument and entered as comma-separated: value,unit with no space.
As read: 39343.6,gal
